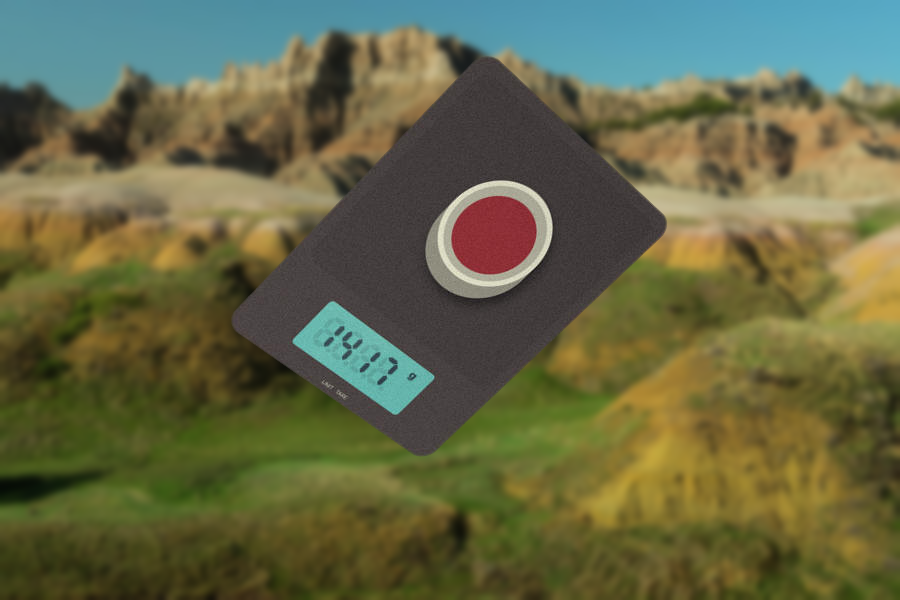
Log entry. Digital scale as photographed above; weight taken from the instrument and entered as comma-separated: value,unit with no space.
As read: 1417,g
